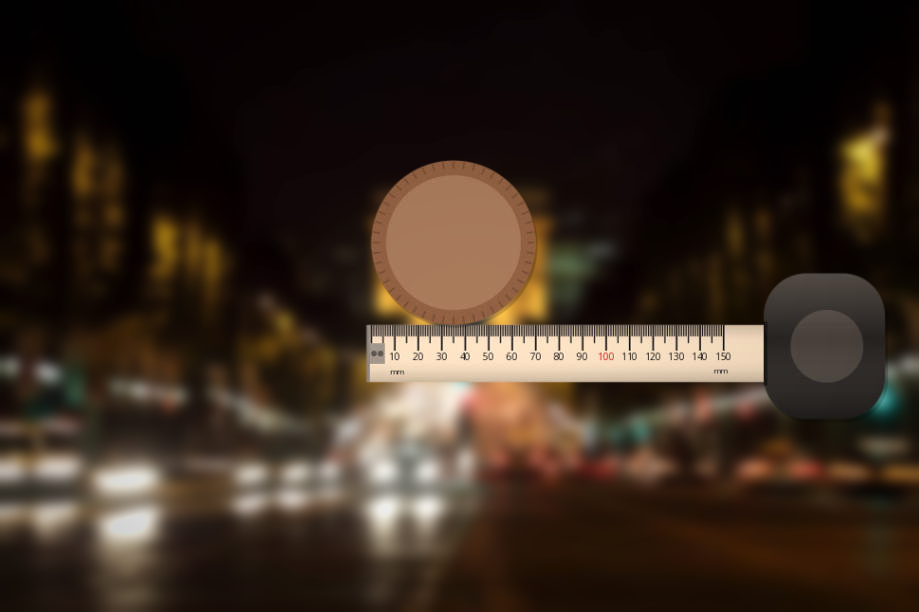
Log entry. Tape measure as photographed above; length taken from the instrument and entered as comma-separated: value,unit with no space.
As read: 70,mm
